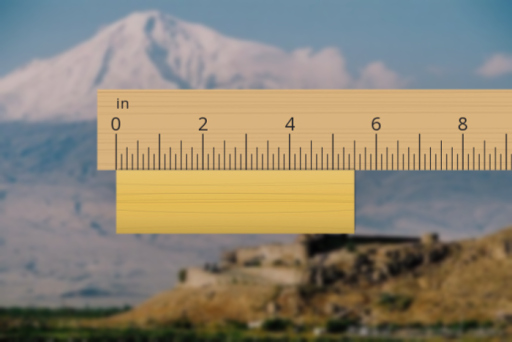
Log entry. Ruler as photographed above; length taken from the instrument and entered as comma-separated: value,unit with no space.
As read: 5.5,in
